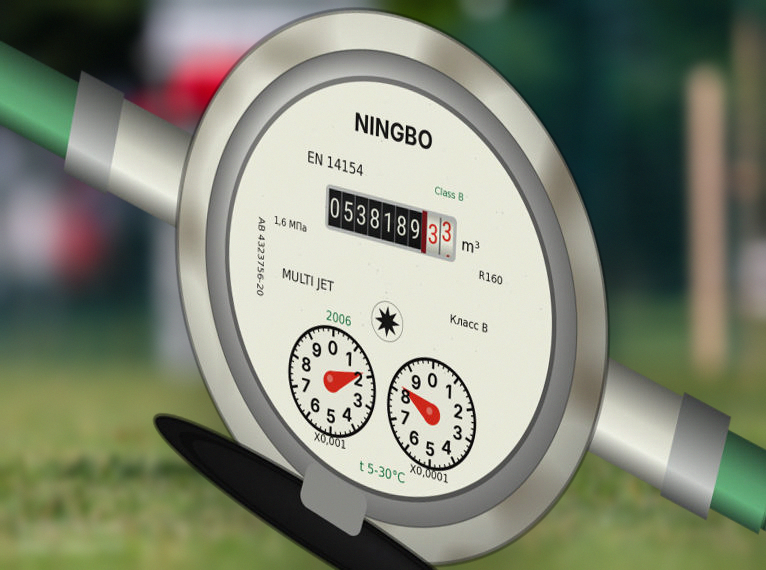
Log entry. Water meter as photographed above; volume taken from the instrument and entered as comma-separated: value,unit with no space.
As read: 538189.3318,m³
